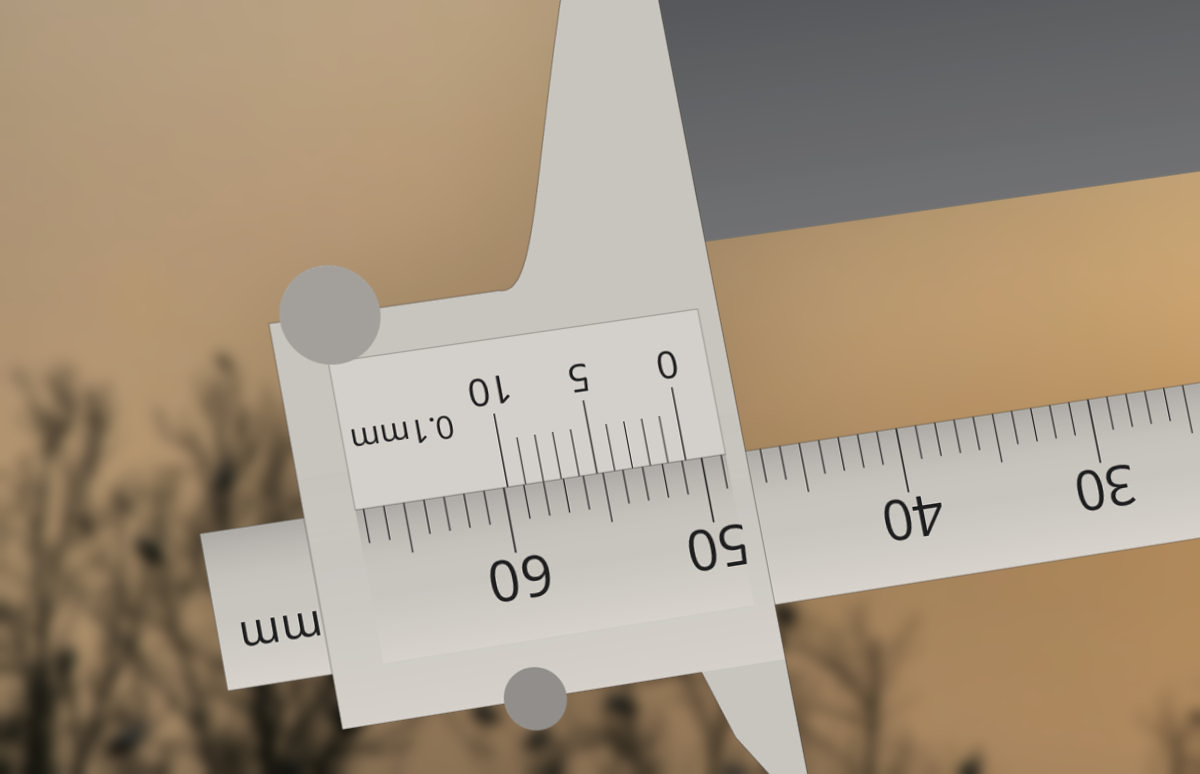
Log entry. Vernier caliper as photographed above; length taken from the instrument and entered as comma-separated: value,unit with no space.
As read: 50.8,mm
